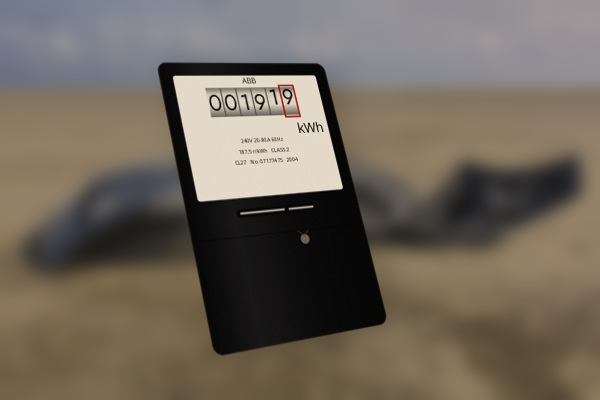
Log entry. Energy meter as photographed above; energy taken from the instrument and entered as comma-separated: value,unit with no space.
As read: 191.9,kWh
